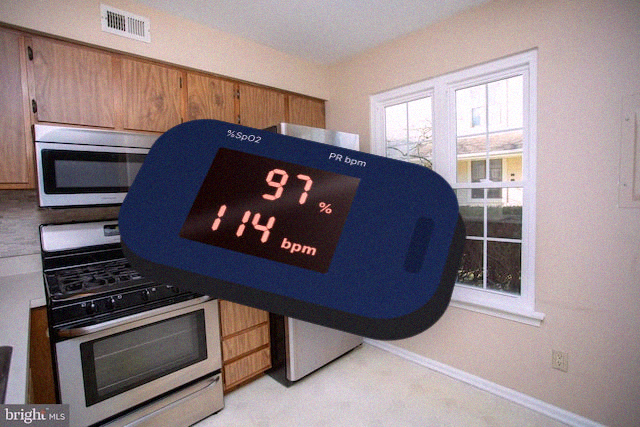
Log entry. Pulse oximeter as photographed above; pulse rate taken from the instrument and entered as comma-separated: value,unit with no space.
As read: 114,bpm
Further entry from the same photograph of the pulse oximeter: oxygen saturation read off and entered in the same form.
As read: 97,%
